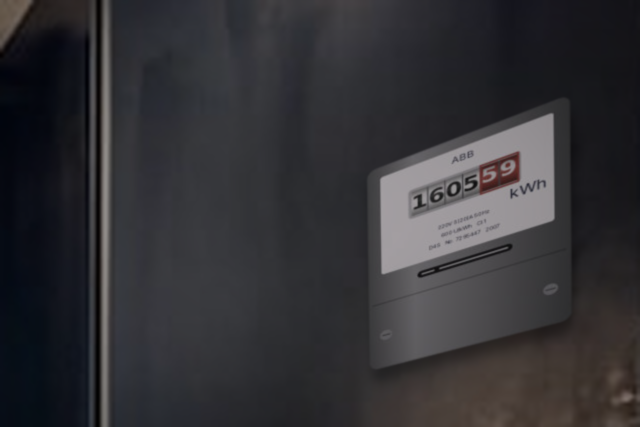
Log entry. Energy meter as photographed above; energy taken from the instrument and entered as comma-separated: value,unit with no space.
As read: 1605.59,kWh
